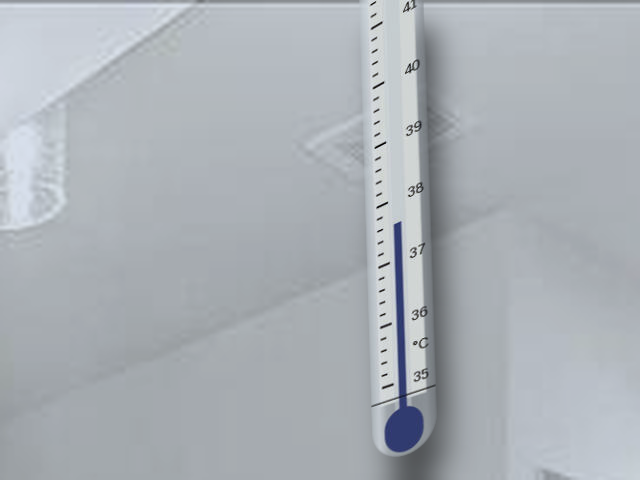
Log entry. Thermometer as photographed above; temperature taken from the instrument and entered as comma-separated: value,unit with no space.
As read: 37.6,°C
